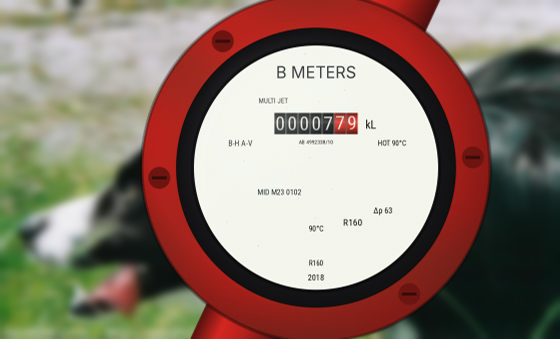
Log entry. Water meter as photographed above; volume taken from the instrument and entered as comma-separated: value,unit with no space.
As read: 7.79,kL
